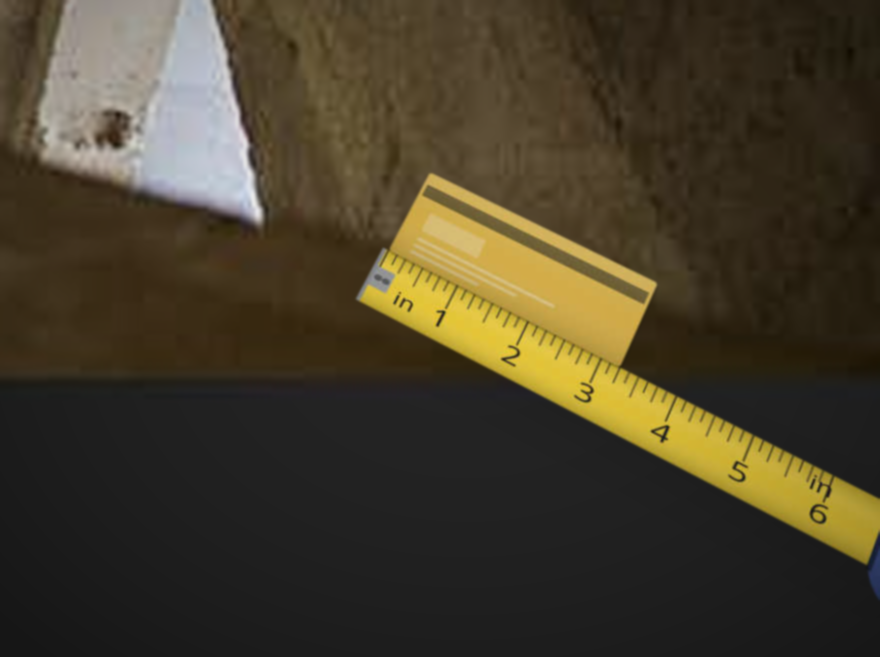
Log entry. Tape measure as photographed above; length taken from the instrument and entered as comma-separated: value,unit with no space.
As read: 3.25,in
